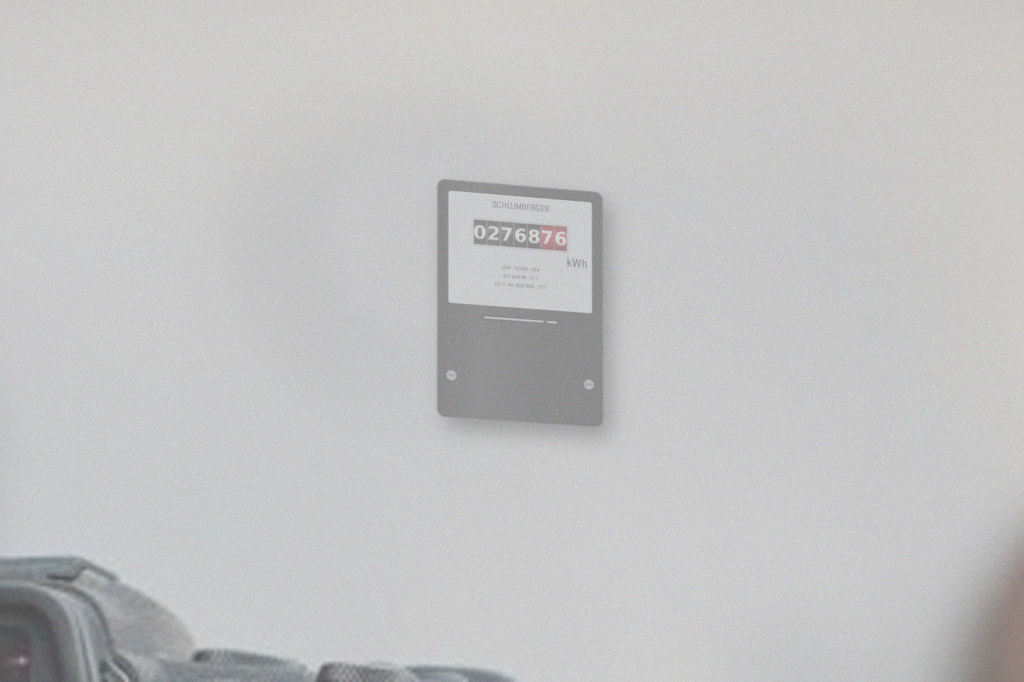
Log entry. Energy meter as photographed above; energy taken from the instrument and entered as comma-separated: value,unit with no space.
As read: 2768.76,kWh
